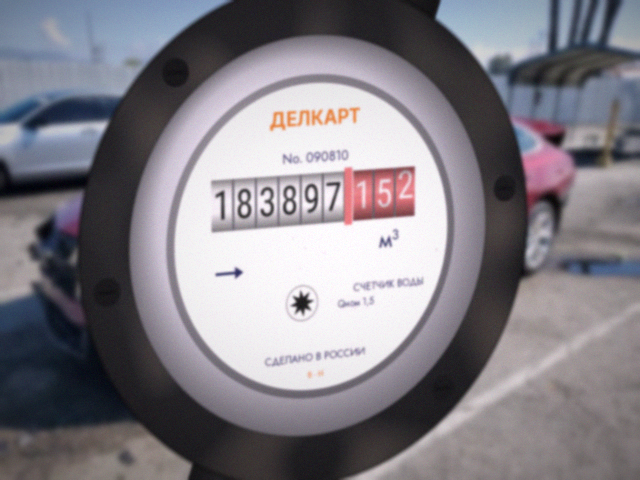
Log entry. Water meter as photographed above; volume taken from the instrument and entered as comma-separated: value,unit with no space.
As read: 183897.152,m³
